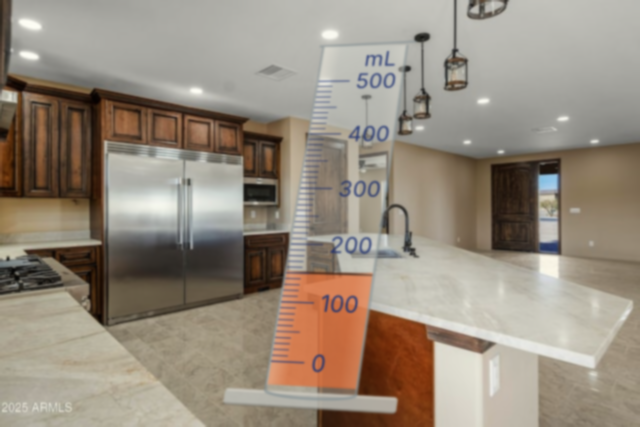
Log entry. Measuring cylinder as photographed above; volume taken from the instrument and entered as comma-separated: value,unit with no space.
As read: 150,mL
